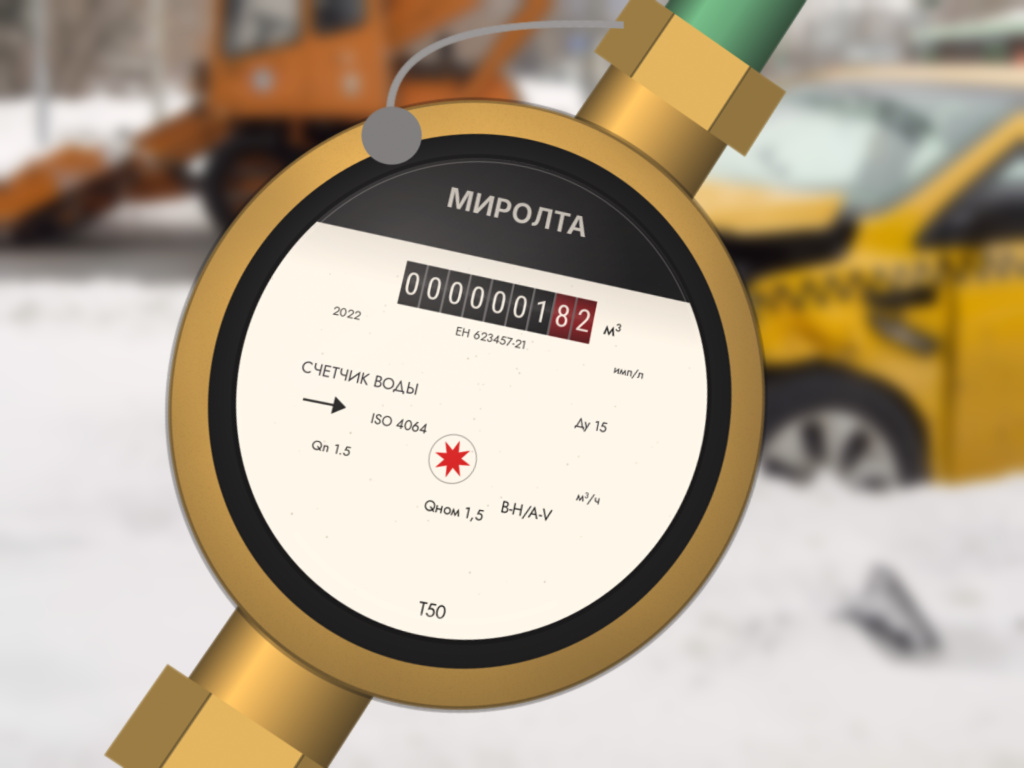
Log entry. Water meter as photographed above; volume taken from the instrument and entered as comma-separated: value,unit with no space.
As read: 1.82,m³
